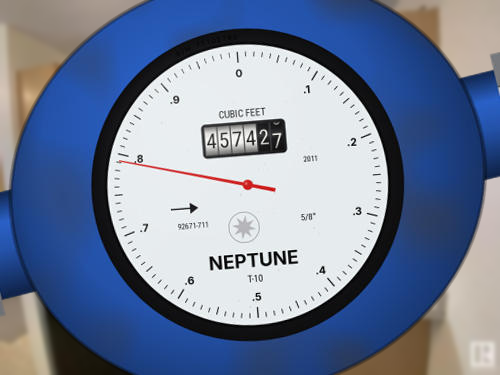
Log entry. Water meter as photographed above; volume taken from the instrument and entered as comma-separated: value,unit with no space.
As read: 457426.79,ft³
